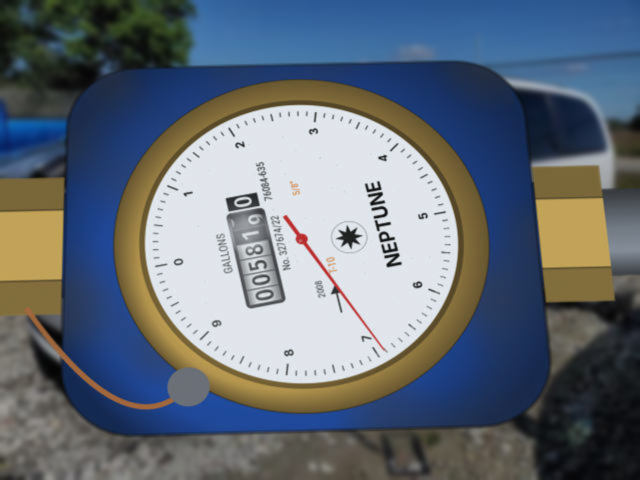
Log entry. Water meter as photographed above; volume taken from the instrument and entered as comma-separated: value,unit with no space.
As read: 58186.9,gal
